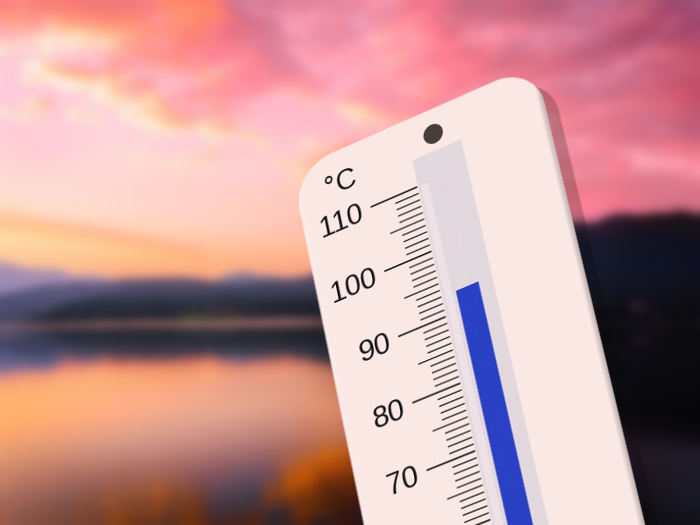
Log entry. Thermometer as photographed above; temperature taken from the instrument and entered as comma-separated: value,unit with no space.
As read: 93,°C
